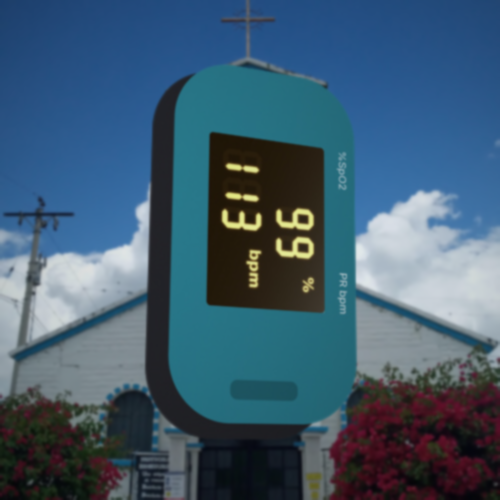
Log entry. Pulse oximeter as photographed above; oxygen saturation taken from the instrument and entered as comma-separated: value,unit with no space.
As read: 99,%
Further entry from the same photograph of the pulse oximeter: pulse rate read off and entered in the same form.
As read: 113,bpm
